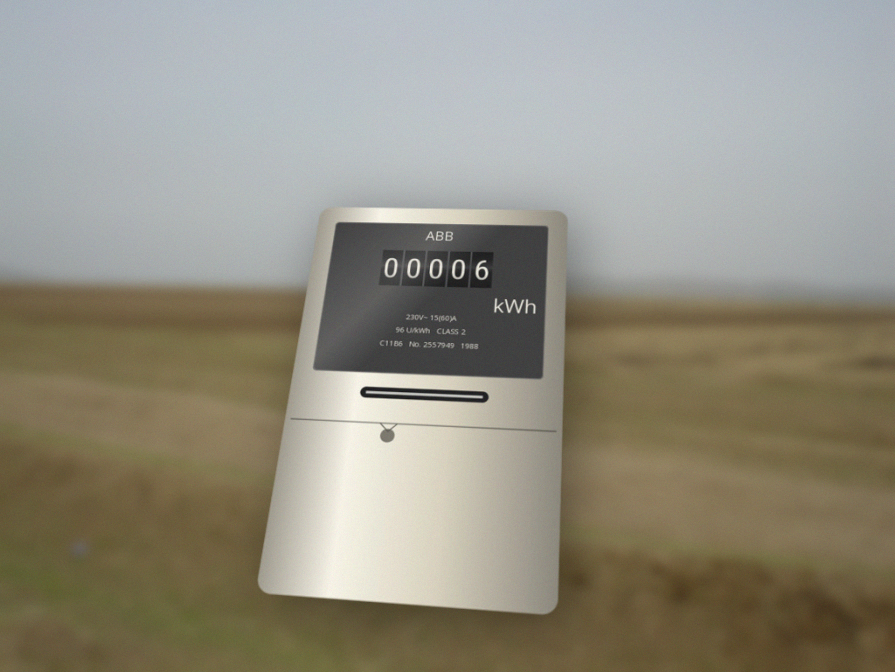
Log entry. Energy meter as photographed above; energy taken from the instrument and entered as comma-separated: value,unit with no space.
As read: 6,kWh
